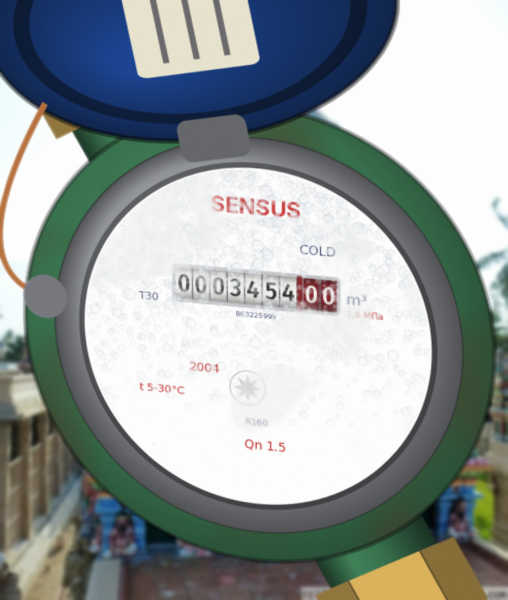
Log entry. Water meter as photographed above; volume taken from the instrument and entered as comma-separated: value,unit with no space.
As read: 3454.00,m³
